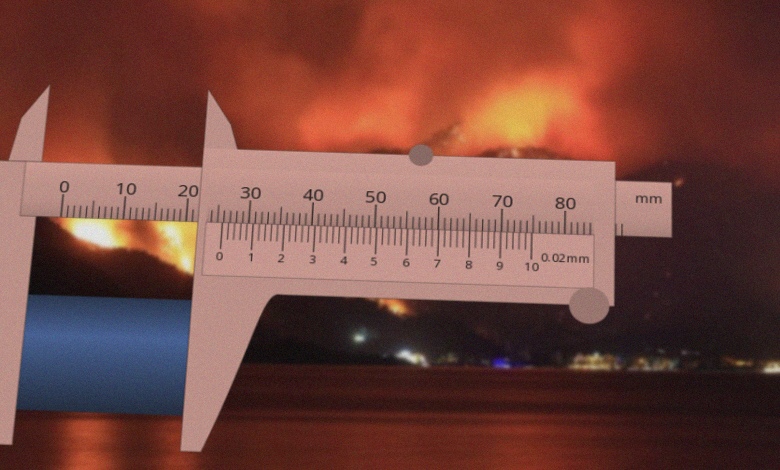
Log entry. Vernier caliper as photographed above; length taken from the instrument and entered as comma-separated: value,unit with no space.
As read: 25.8,mm
